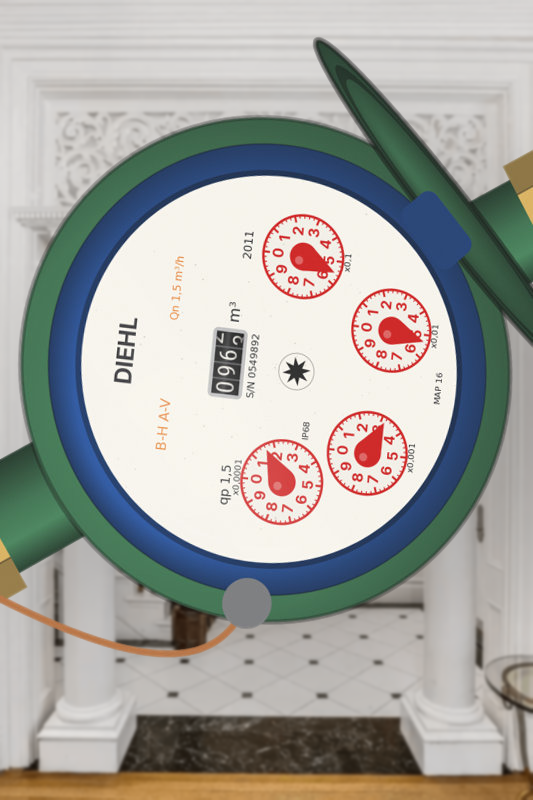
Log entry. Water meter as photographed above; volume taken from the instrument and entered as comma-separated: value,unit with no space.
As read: 962.5531,m³
